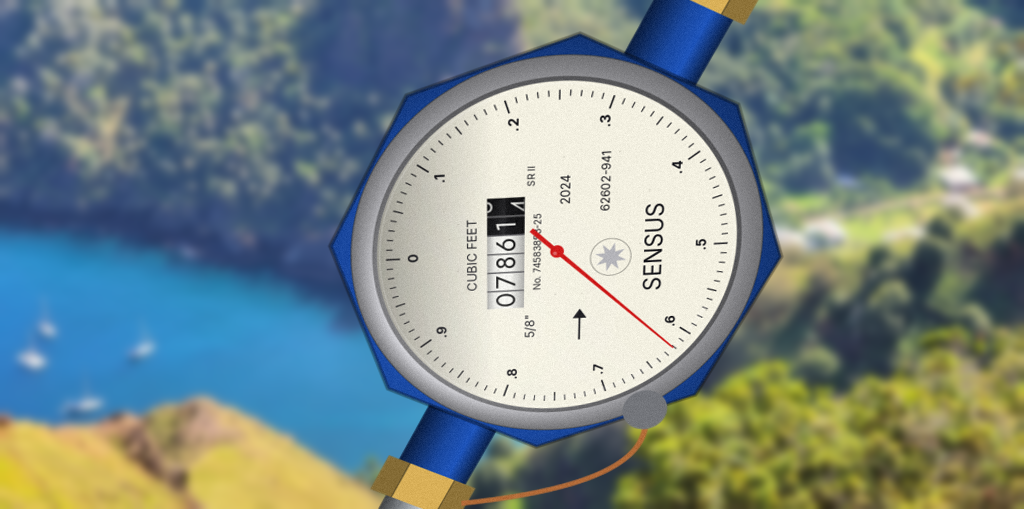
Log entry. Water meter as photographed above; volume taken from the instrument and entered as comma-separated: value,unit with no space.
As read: 78613.62,ft³
